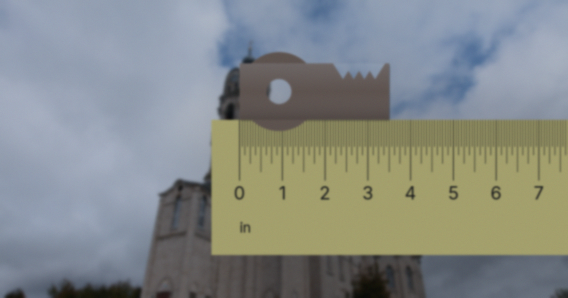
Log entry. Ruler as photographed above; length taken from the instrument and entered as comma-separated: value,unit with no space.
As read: 3.5,in
